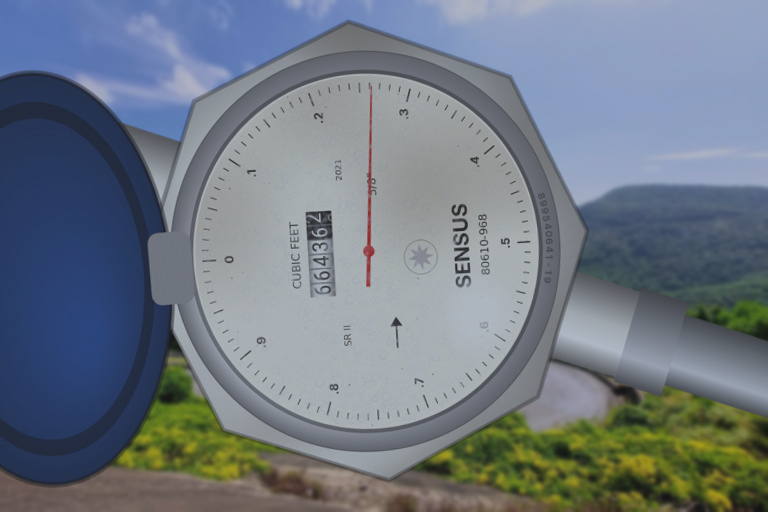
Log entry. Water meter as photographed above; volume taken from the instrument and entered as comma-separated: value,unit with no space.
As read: 664362.26,ft³
